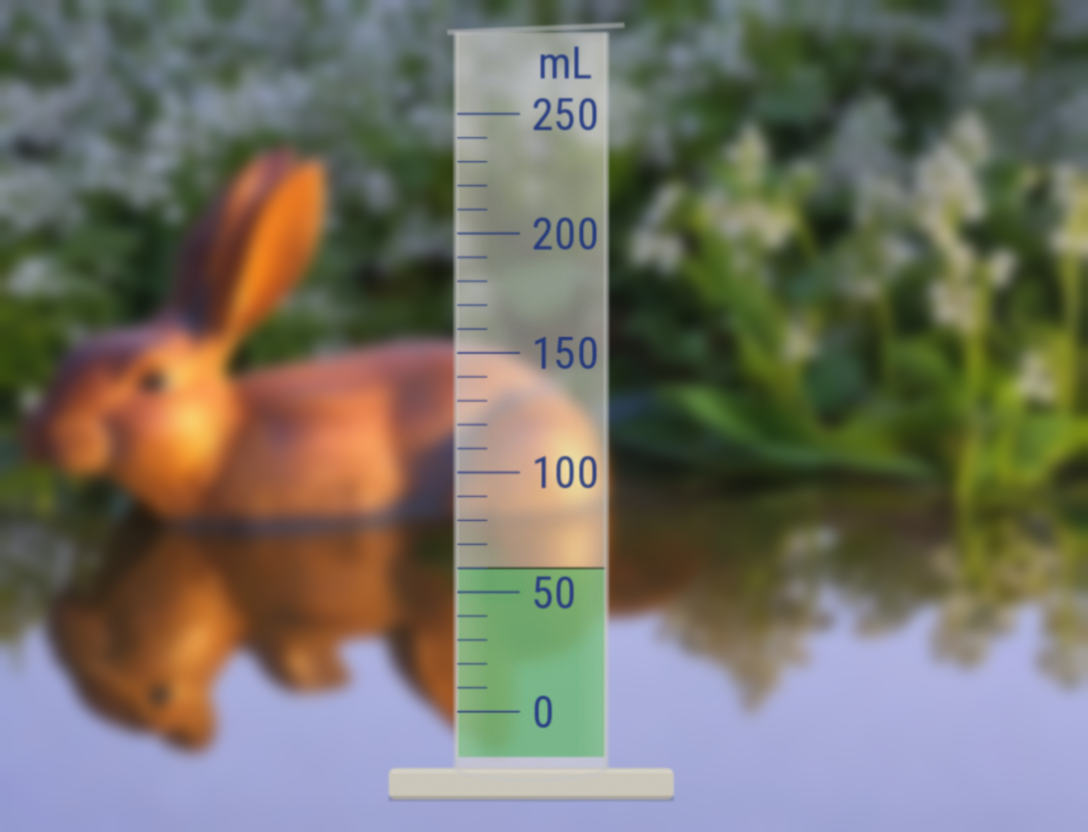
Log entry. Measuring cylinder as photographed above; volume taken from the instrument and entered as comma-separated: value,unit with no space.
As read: 60,mL
